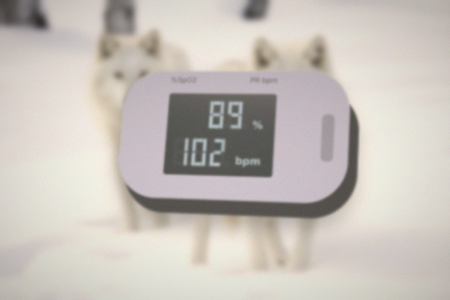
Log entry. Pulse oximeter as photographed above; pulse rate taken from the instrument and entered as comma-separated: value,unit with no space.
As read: 102,bpm
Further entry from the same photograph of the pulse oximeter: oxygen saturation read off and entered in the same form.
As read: 89,%
